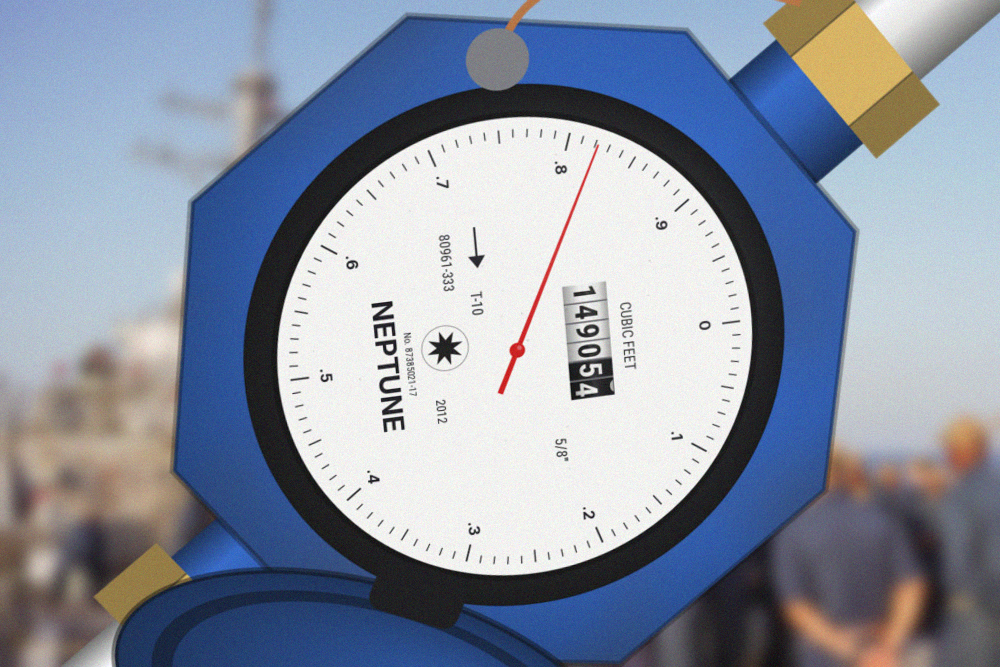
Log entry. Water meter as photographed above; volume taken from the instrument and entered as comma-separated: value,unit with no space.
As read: 149053.82,ft³
